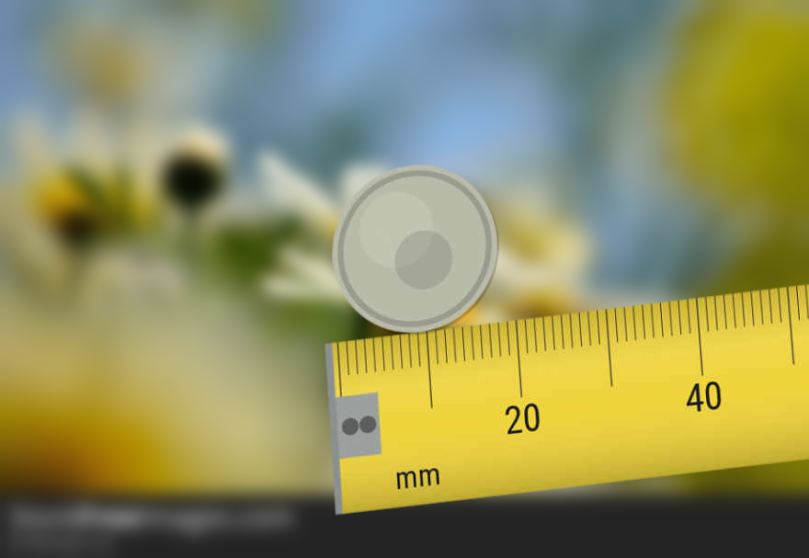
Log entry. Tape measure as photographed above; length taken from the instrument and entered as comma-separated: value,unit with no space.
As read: 18.5,mm
